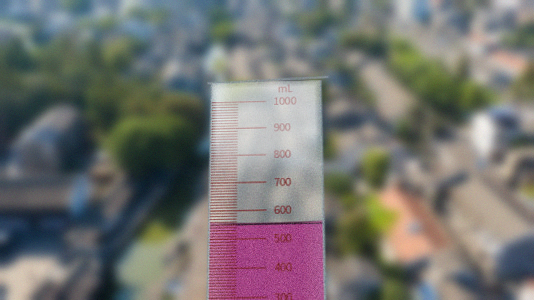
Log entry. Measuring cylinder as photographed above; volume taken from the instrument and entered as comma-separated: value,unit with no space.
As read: 550,mL
